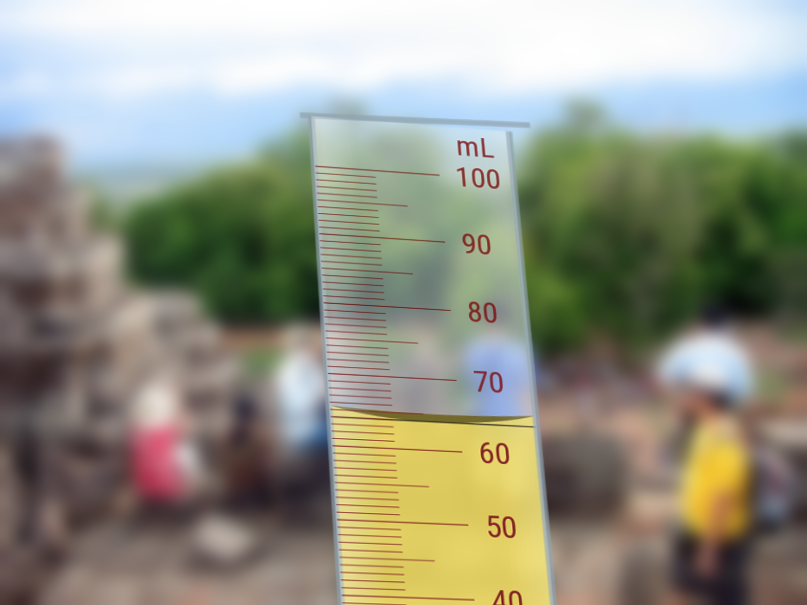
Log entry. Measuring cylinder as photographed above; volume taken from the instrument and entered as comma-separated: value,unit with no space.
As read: 64,mL
